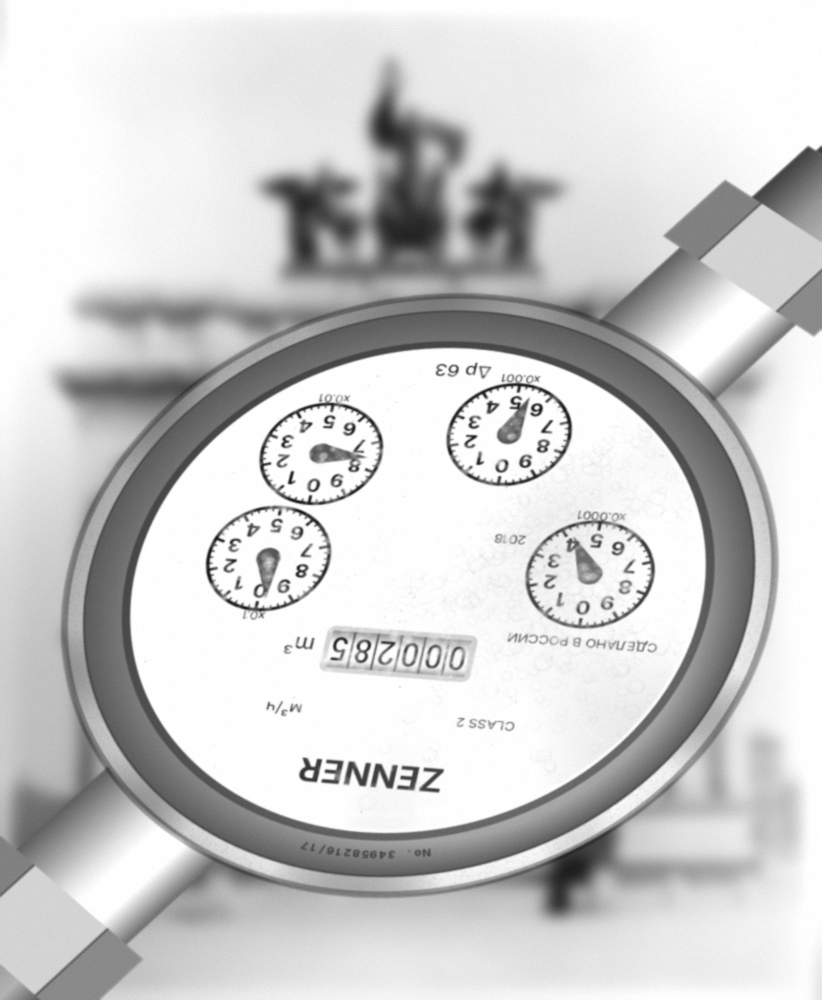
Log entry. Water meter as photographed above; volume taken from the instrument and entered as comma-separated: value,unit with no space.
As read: 284.9754,m³
